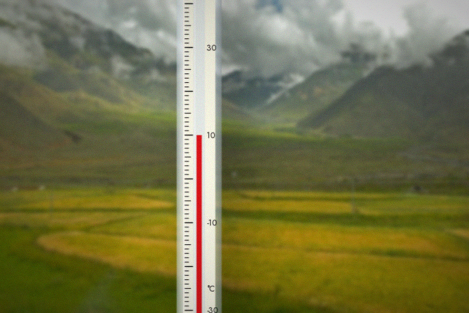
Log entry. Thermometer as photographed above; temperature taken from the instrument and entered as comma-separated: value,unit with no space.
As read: 10,°C
